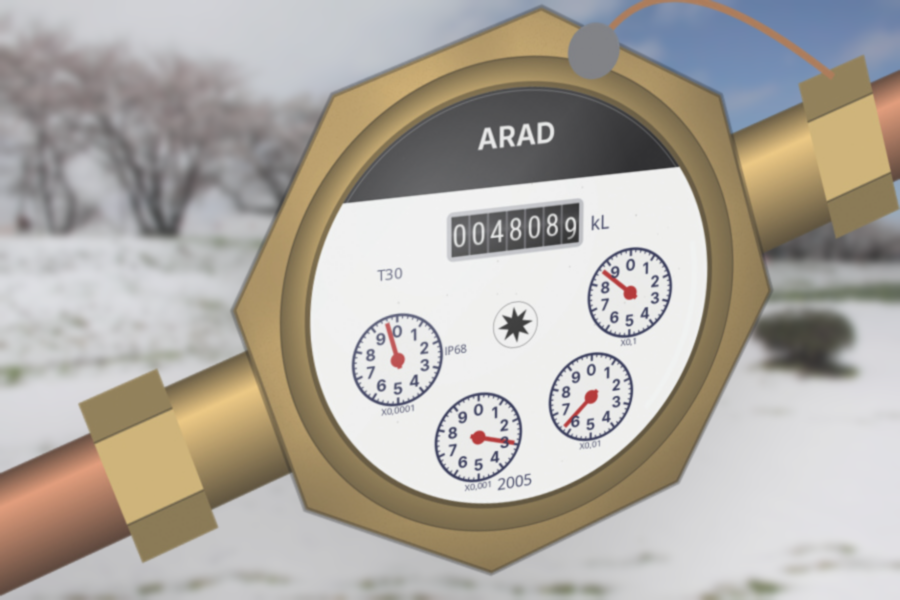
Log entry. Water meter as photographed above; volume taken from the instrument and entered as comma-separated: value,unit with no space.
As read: 48088.8629,kL
